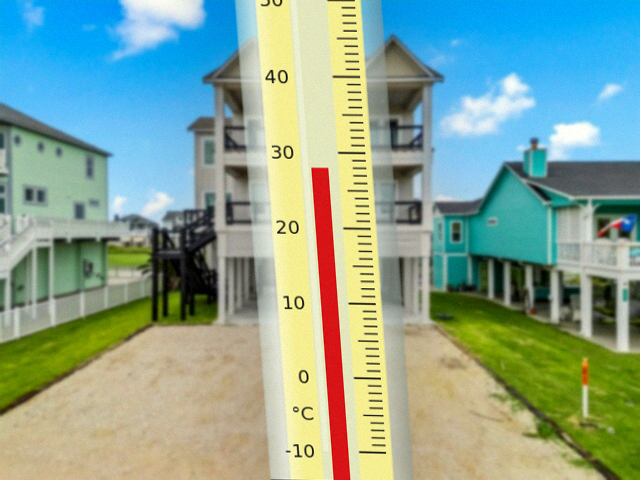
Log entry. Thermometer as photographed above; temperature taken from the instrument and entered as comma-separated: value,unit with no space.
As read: 28,°C
